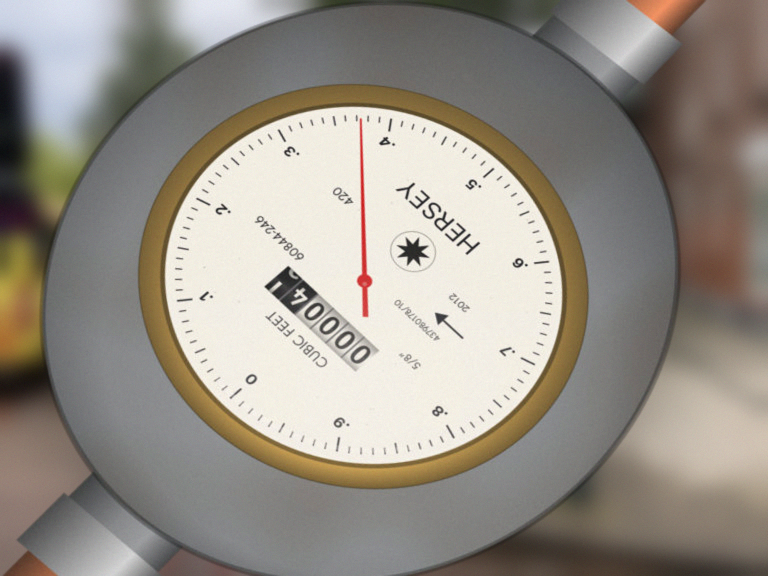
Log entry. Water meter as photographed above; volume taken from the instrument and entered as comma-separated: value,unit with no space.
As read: 41.37,ft³
